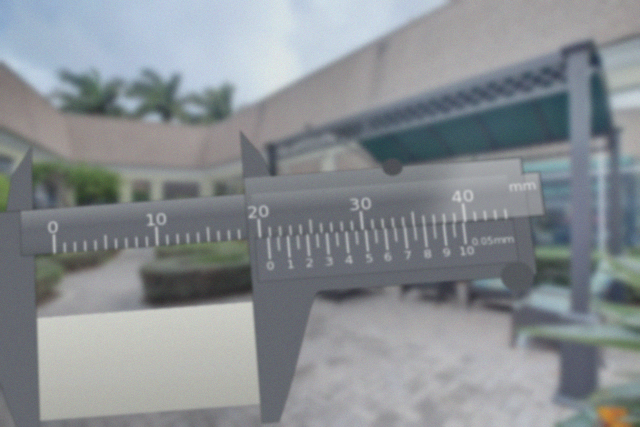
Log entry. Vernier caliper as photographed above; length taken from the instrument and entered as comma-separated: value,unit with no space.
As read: 20.8,mm
